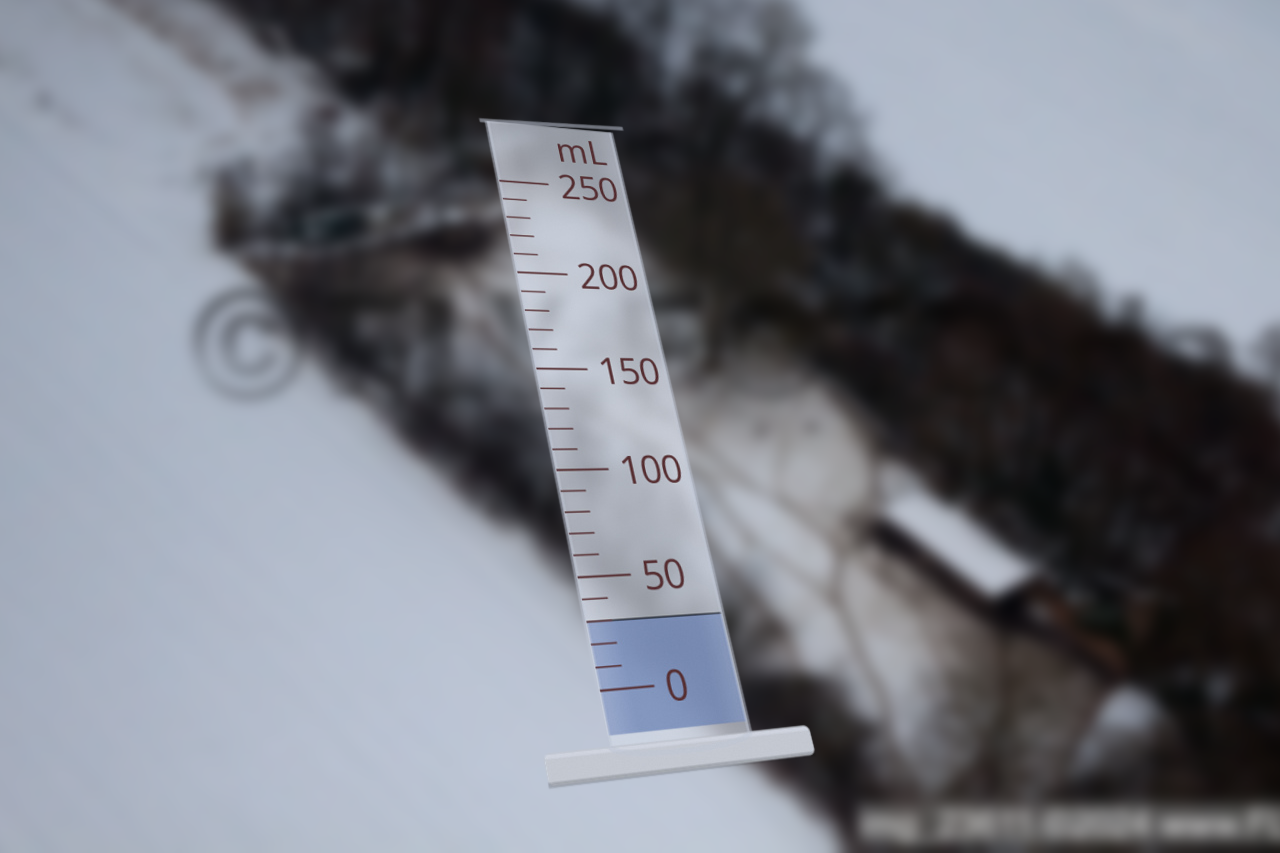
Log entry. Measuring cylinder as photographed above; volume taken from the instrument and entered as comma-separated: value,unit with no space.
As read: 30,mL
